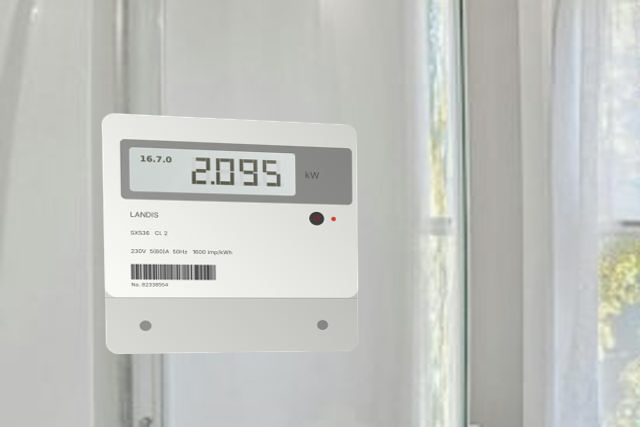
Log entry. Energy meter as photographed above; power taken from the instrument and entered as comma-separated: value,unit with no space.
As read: 2.095,kW
